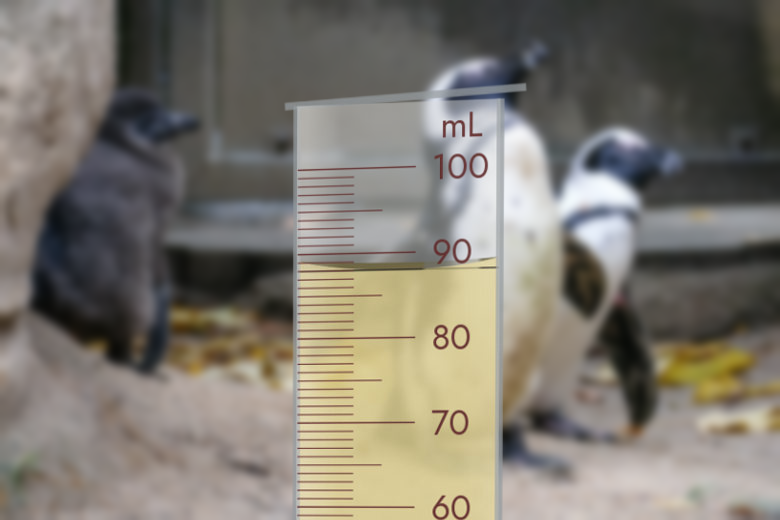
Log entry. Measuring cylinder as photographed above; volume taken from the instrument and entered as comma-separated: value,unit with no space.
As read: 88,mL
